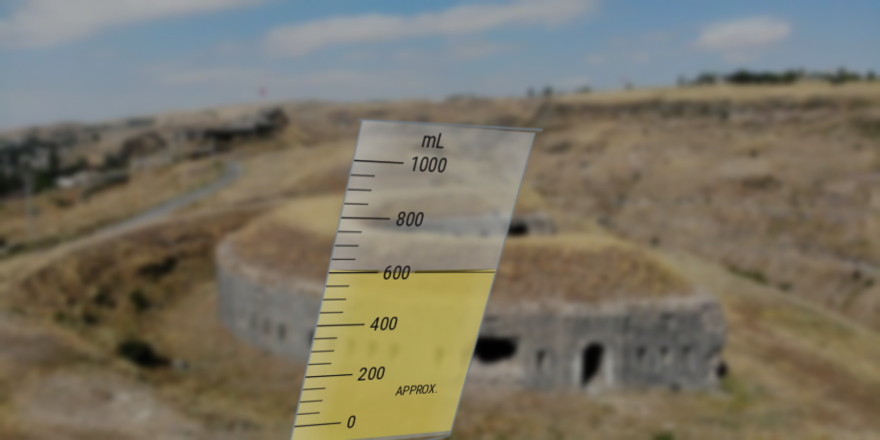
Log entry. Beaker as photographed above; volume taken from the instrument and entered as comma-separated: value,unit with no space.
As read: 600,mL
